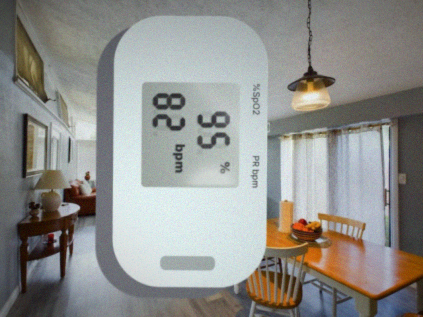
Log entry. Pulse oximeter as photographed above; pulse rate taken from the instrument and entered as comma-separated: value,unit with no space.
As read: 82,bpm
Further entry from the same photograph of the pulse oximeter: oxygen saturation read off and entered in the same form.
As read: 95,%
